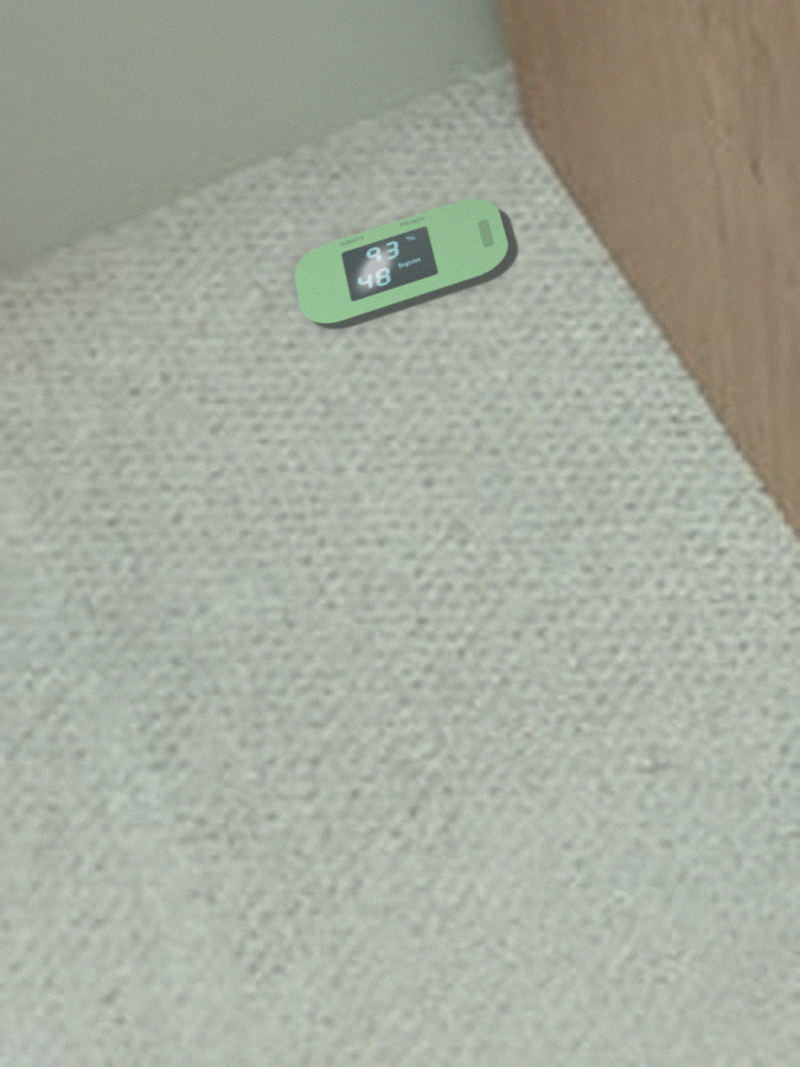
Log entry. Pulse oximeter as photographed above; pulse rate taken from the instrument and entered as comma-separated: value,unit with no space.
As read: 48,bpm
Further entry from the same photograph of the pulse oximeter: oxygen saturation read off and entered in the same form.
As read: 93,%
